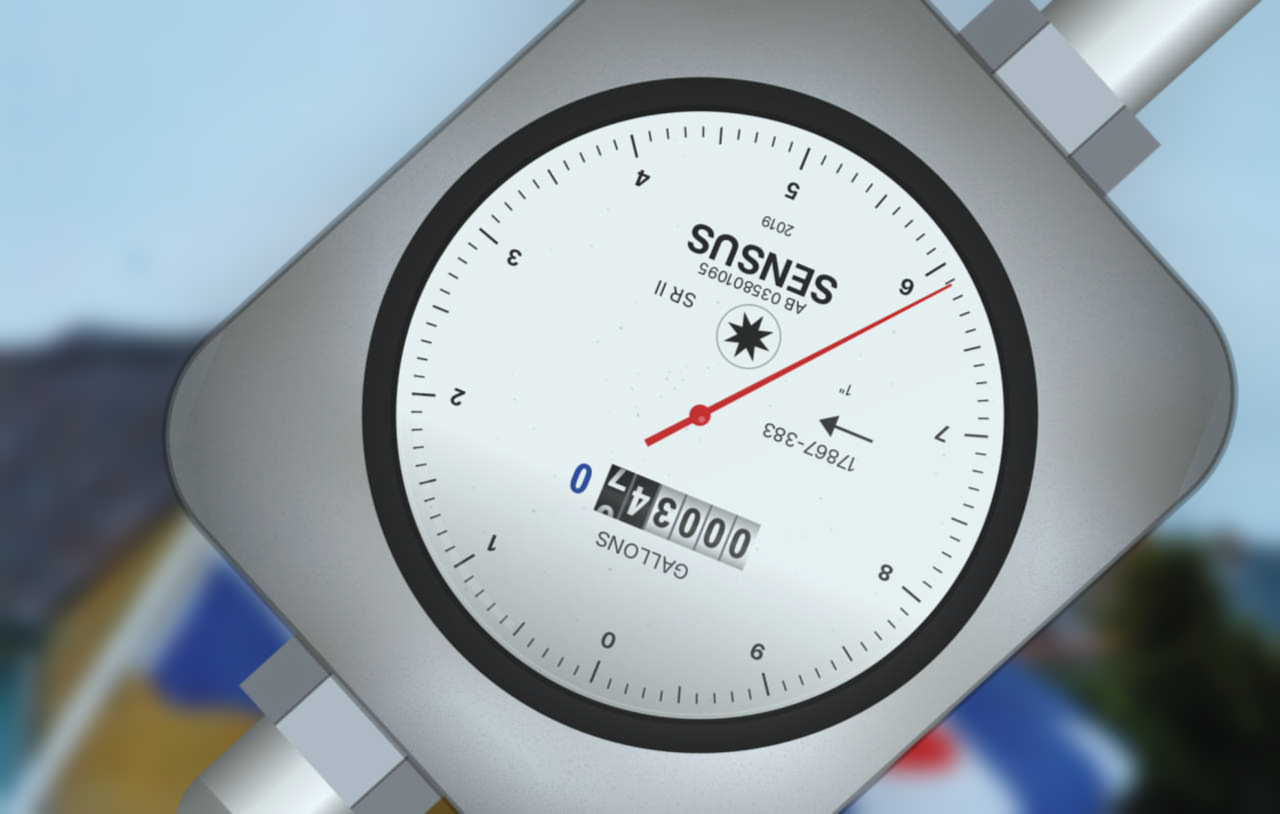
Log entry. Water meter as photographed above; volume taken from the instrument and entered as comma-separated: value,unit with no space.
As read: 3466.1,gal
